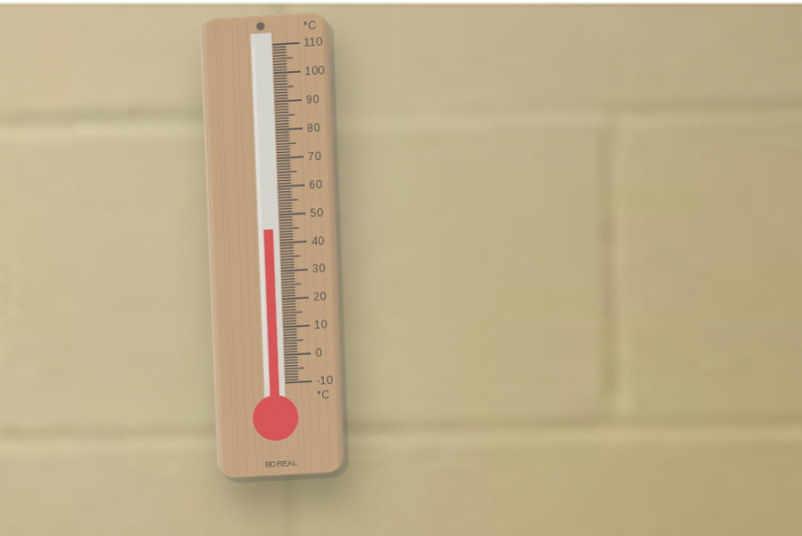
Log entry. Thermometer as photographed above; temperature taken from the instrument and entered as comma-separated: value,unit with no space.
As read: 45,°C
